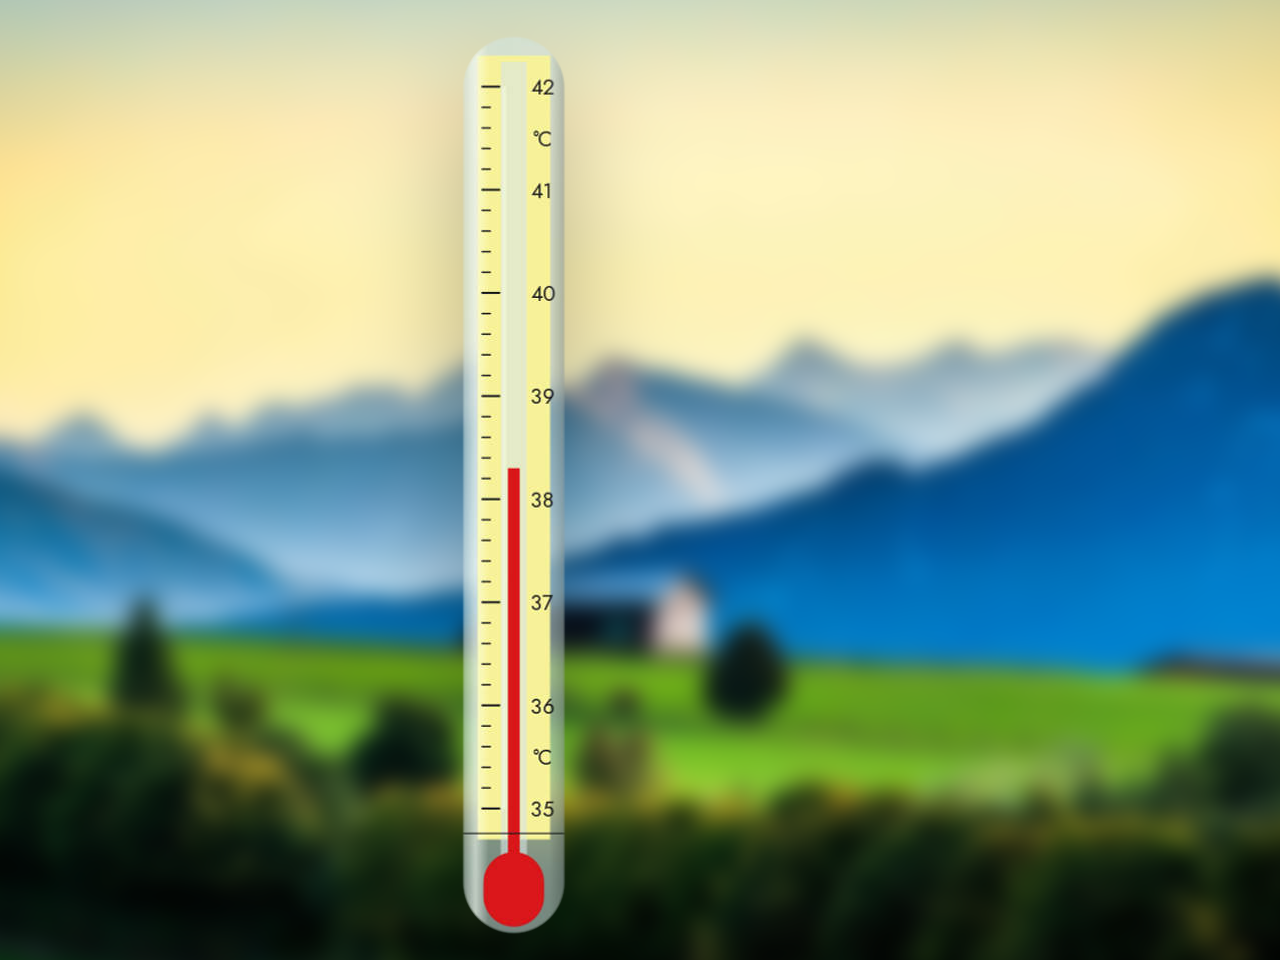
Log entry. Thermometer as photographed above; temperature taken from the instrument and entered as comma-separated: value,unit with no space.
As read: 38.3,°C
